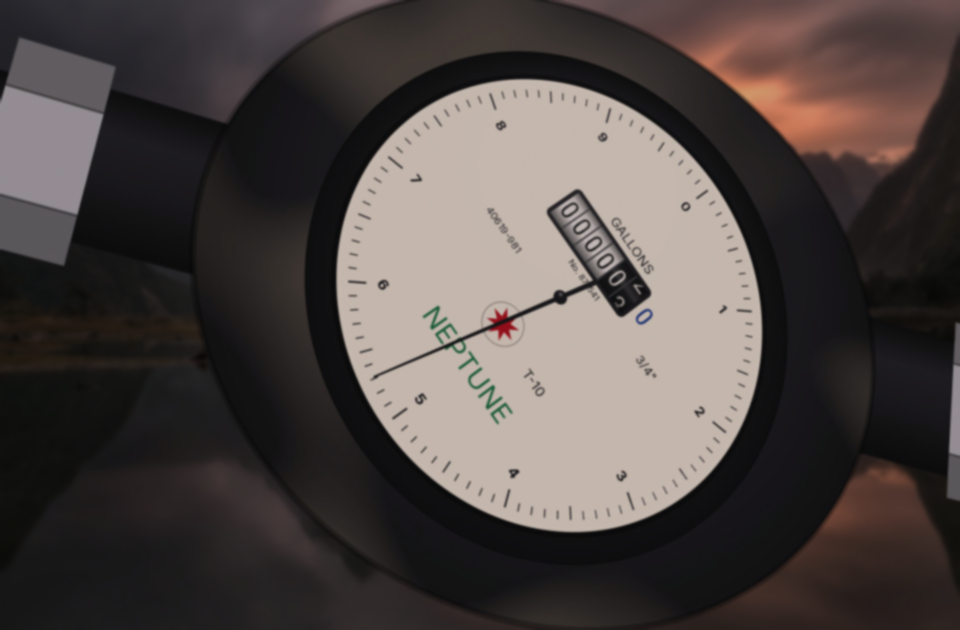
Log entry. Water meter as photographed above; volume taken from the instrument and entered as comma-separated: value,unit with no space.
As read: 25.3,gal
